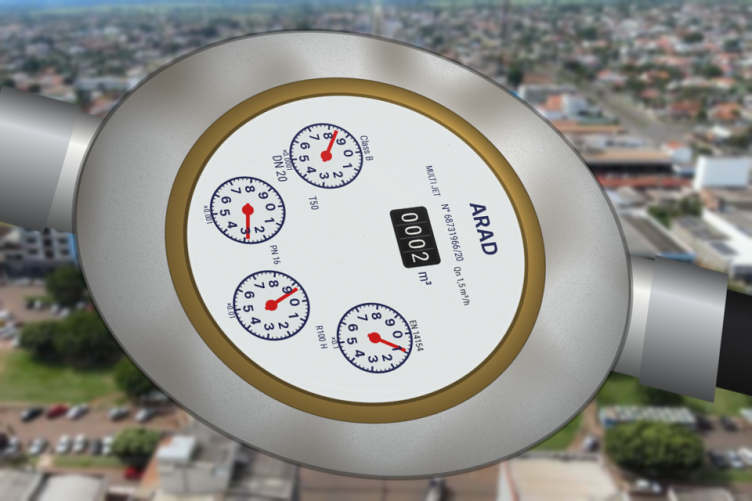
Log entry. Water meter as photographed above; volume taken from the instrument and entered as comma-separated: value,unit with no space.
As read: 2.0928,m³
